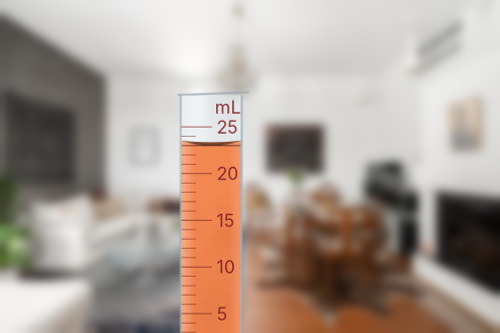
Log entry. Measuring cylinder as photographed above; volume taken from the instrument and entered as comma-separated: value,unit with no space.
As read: 23,mL
